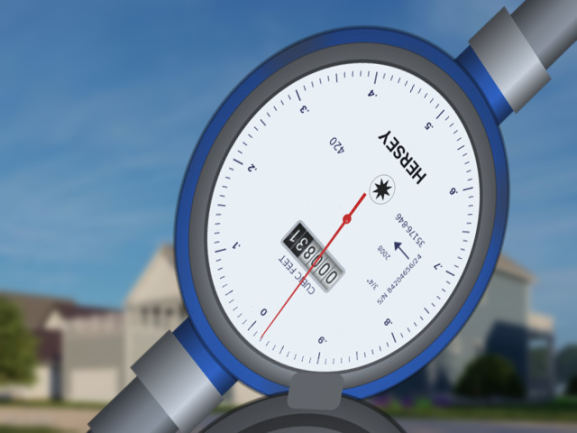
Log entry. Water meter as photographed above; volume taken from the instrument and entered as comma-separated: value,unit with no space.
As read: 830.98,ft³
